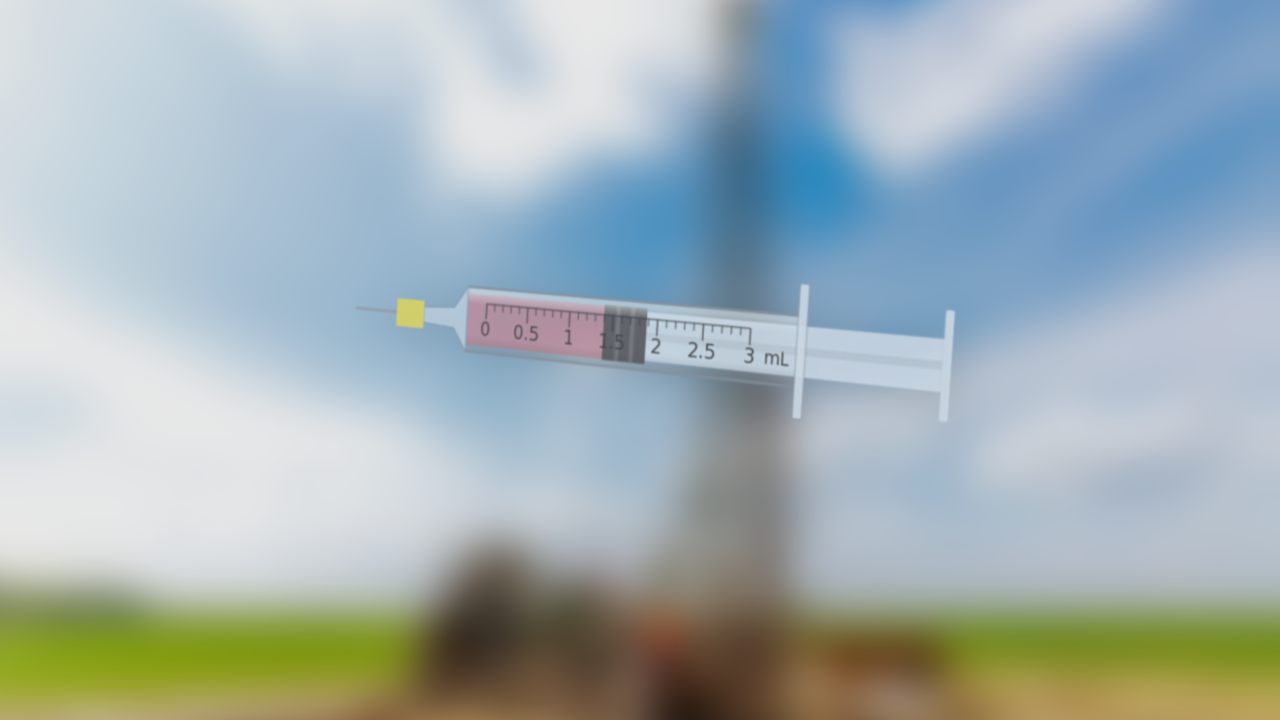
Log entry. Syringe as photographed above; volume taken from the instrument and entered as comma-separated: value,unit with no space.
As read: 1.4,mL
